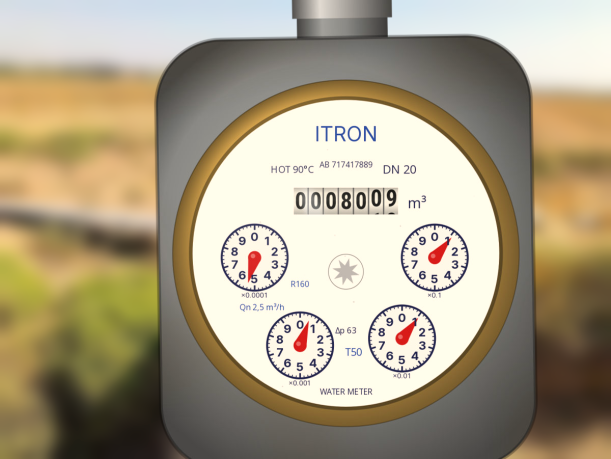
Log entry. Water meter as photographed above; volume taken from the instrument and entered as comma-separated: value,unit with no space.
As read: 8009.1105,m³
